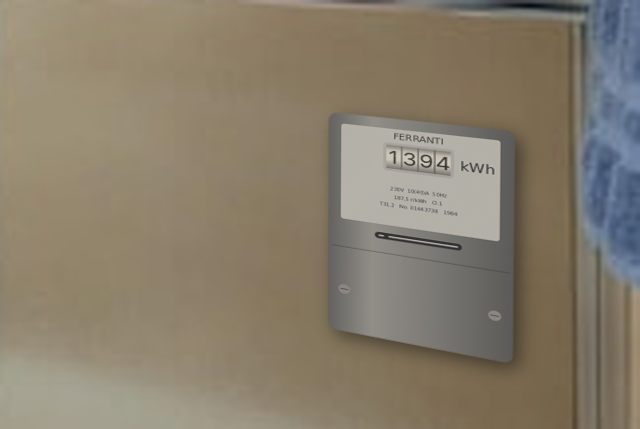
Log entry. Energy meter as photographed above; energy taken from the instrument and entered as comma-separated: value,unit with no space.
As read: 1394,kWh
